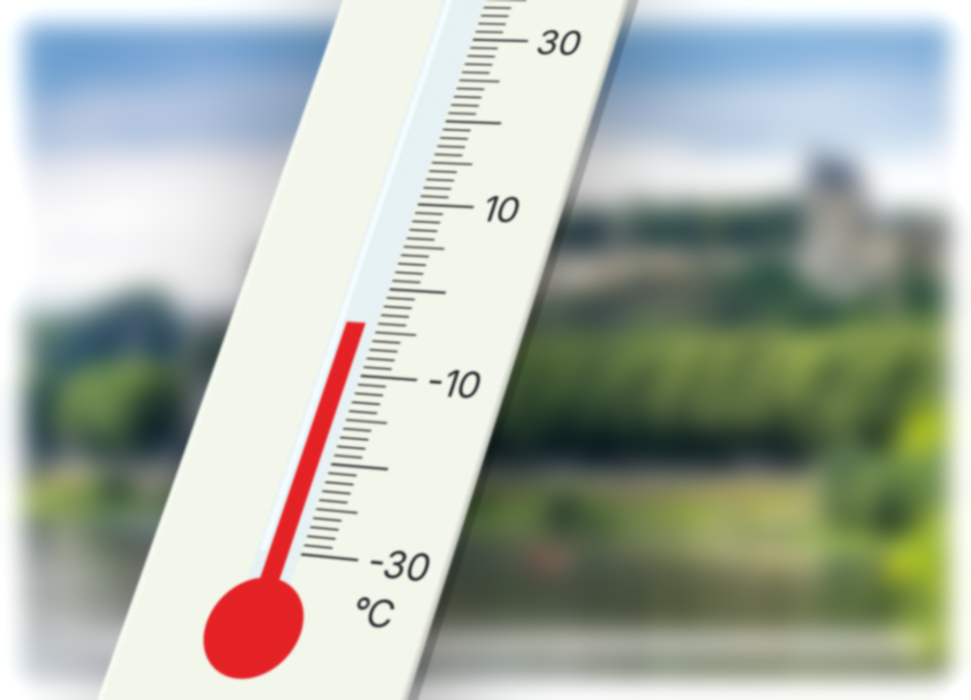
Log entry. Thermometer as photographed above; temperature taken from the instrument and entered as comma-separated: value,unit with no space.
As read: -4,°C
